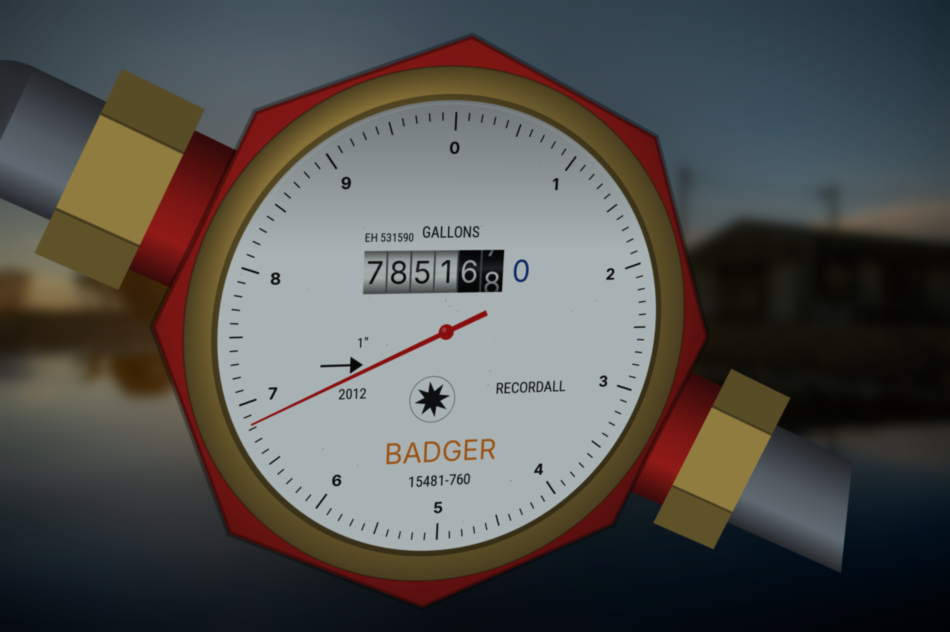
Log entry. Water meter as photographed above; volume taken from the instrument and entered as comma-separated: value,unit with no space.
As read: 7851676.8,gal
